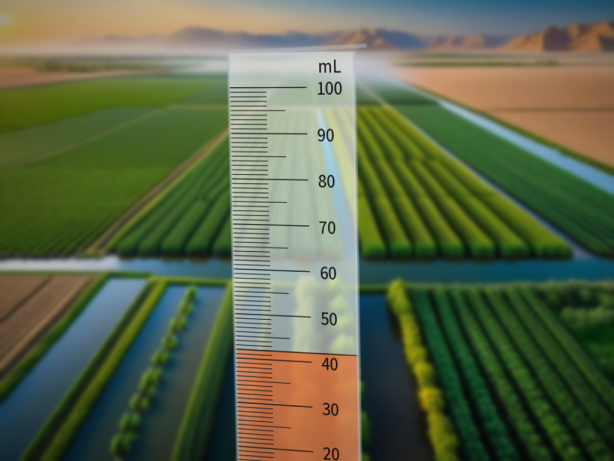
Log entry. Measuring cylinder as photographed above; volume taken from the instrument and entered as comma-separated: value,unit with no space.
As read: 42,mL
